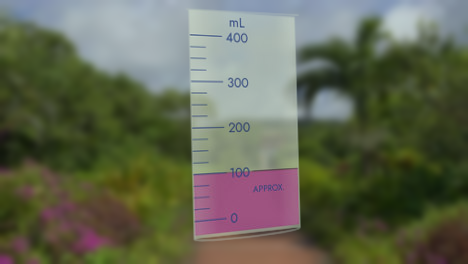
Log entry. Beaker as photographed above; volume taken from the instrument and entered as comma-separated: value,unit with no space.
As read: 100,mL
